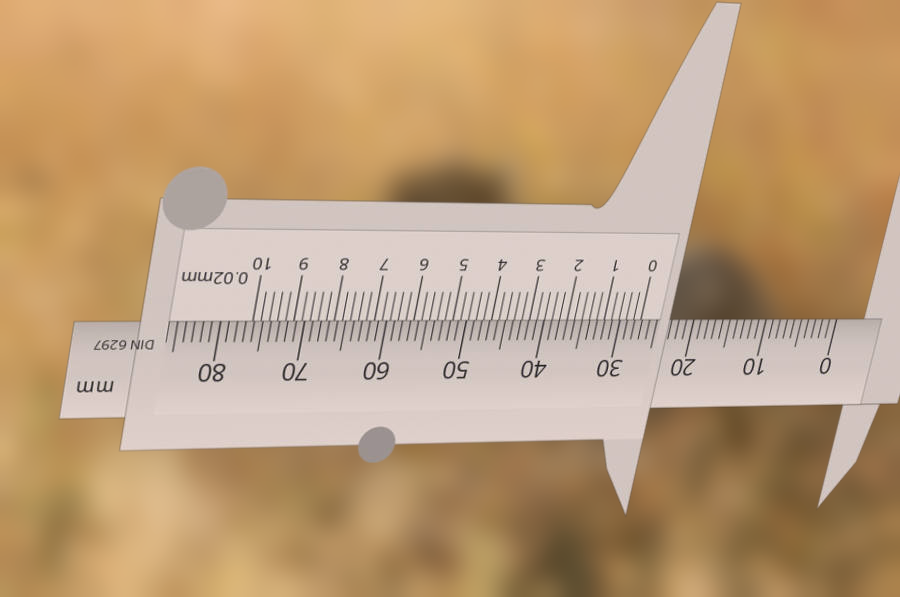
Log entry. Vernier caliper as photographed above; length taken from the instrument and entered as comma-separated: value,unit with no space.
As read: 27.2,mm
